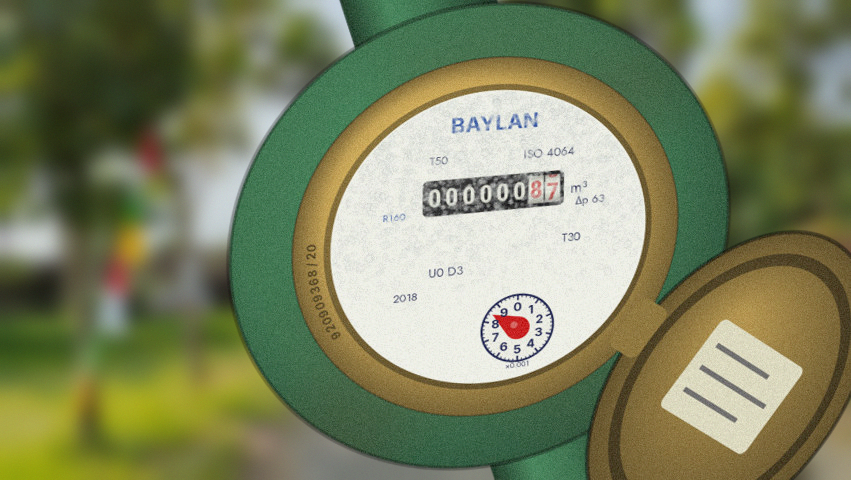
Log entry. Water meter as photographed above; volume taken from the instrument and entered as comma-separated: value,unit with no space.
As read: 0.868,m³
